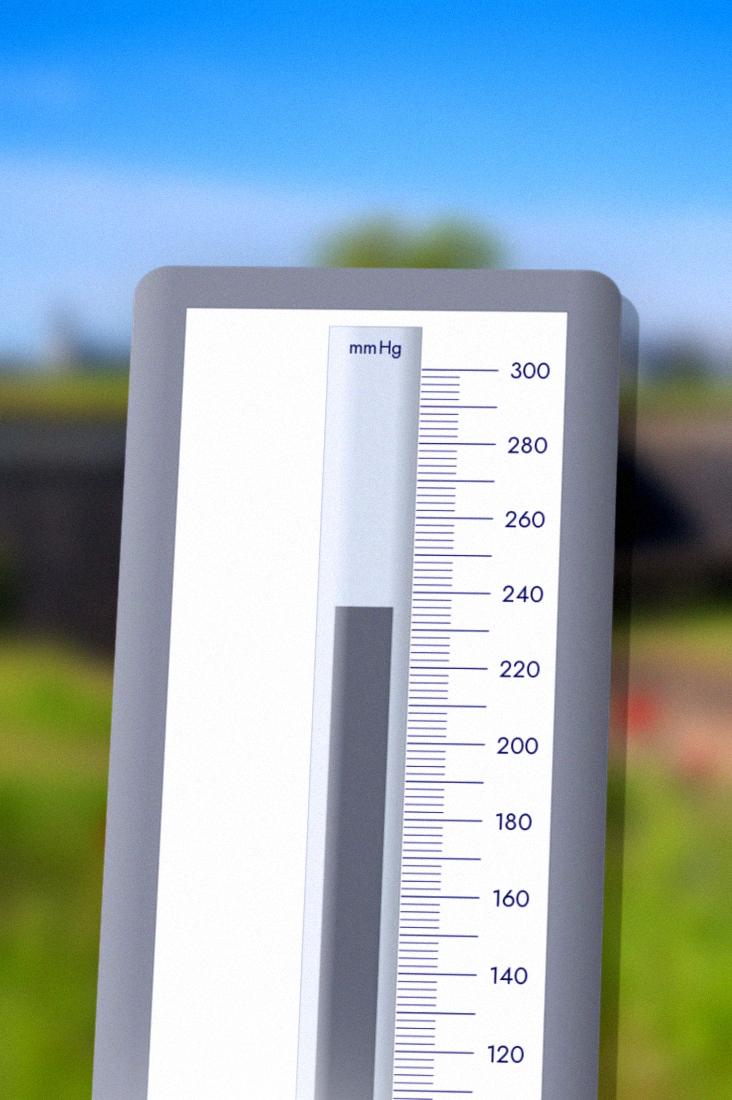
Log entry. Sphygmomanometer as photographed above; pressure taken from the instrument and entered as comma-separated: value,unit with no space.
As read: 236,mmHg
